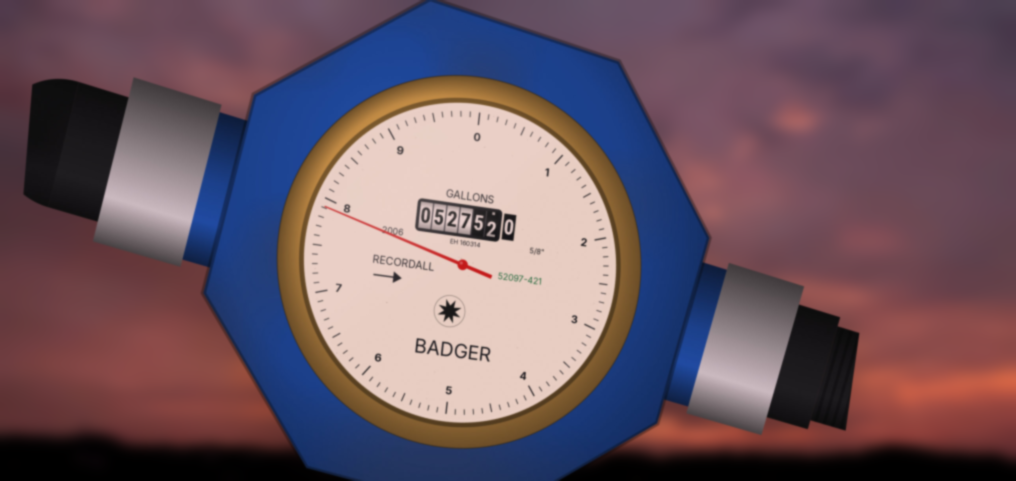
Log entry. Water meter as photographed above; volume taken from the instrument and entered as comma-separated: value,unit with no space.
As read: 527517.9,gal
